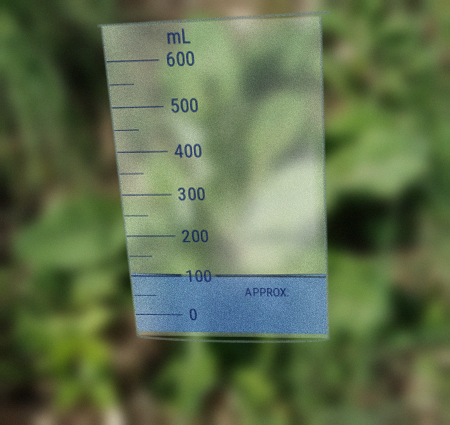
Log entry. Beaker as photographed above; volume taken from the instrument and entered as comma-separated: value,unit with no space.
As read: 100,mL
